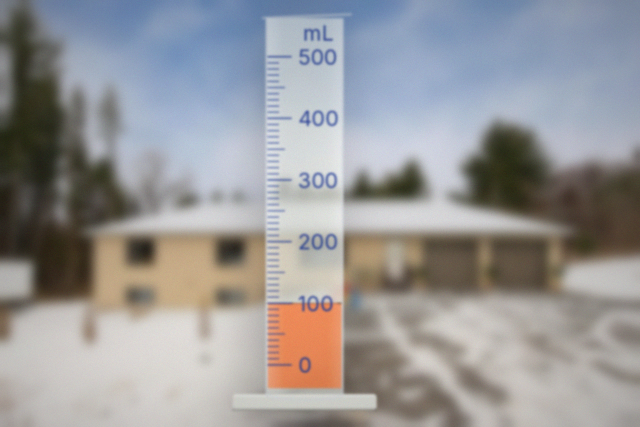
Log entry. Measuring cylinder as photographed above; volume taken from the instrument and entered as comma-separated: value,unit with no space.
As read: 100,mL
